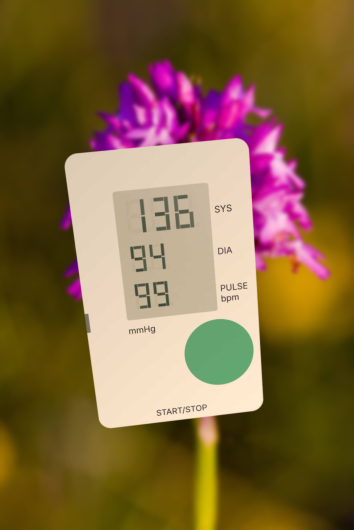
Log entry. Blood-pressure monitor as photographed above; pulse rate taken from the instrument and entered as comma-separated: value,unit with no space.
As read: 99,bpm
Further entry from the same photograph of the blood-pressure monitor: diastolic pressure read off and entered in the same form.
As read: 94,mmHg
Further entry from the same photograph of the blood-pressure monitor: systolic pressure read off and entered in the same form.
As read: 136,mmHg
